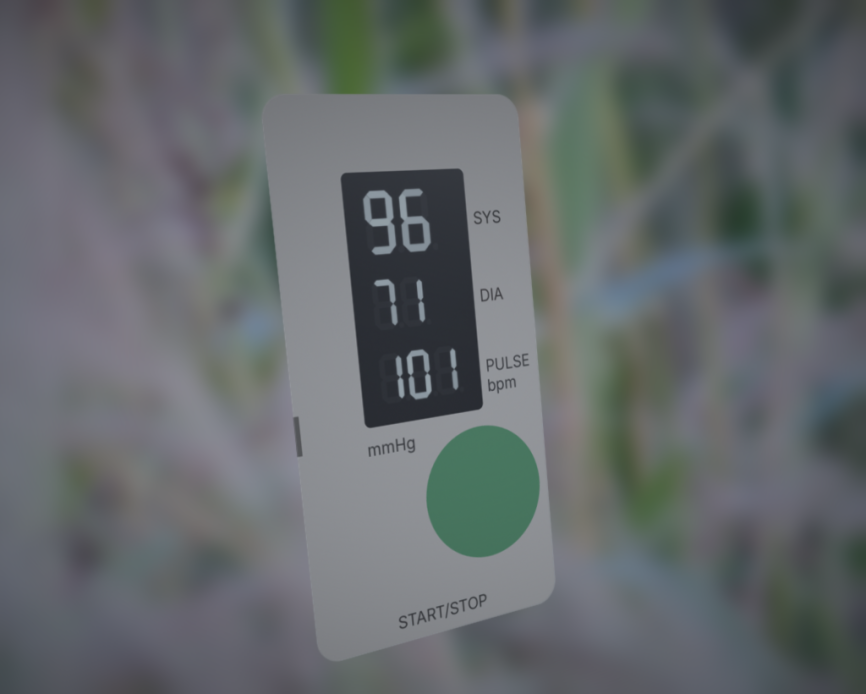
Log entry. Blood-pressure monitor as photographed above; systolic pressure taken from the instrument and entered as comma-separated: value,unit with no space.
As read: 96,mmHg
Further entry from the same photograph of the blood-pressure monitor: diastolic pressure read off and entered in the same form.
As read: 71,mmHg
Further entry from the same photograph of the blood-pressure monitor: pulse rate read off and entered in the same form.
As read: 101,bpm
